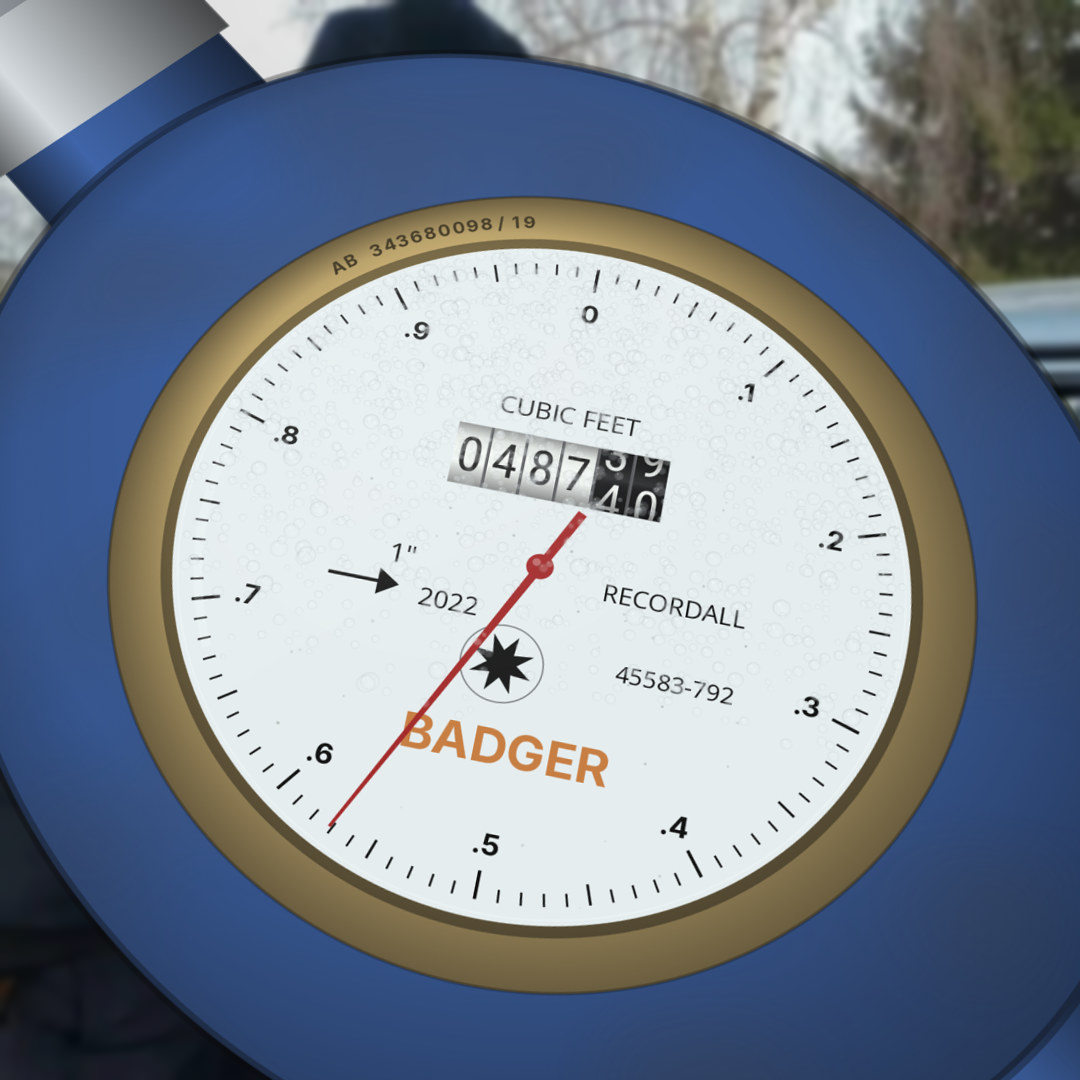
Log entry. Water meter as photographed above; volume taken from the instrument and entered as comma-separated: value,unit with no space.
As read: 48739.57,ft³
